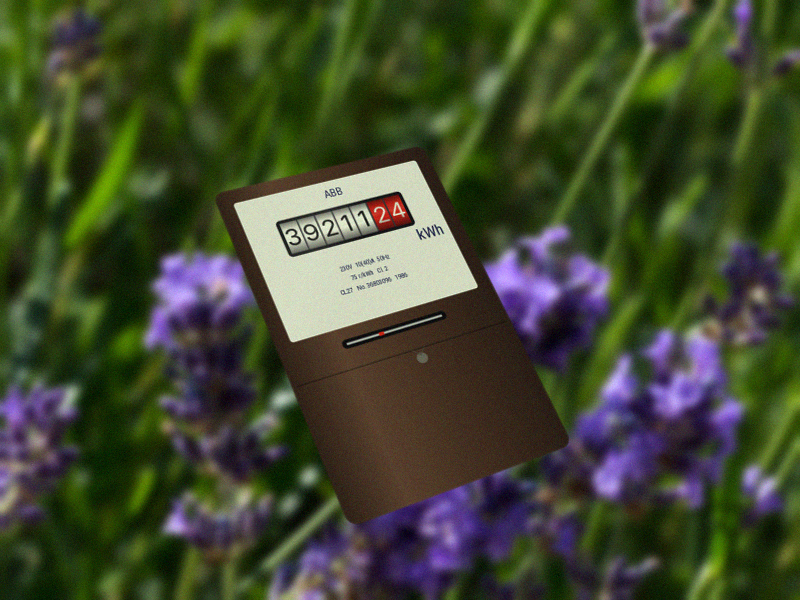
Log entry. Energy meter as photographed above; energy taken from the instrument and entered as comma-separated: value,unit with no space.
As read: 39211.24,kWh
